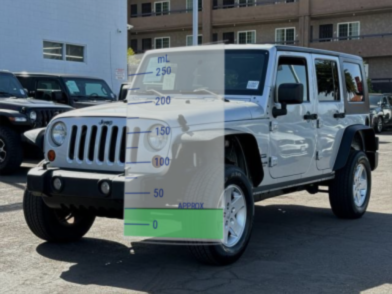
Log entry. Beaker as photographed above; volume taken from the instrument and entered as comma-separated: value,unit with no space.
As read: 25,mL
